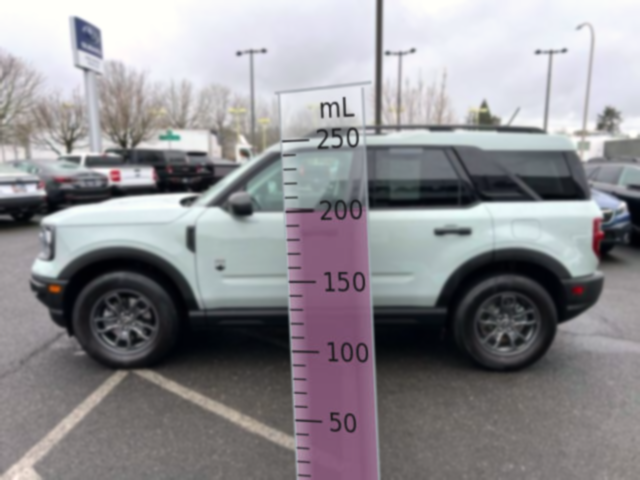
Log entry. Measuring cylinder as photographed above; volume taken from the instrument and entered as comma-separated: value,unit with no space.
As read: 200,mL
